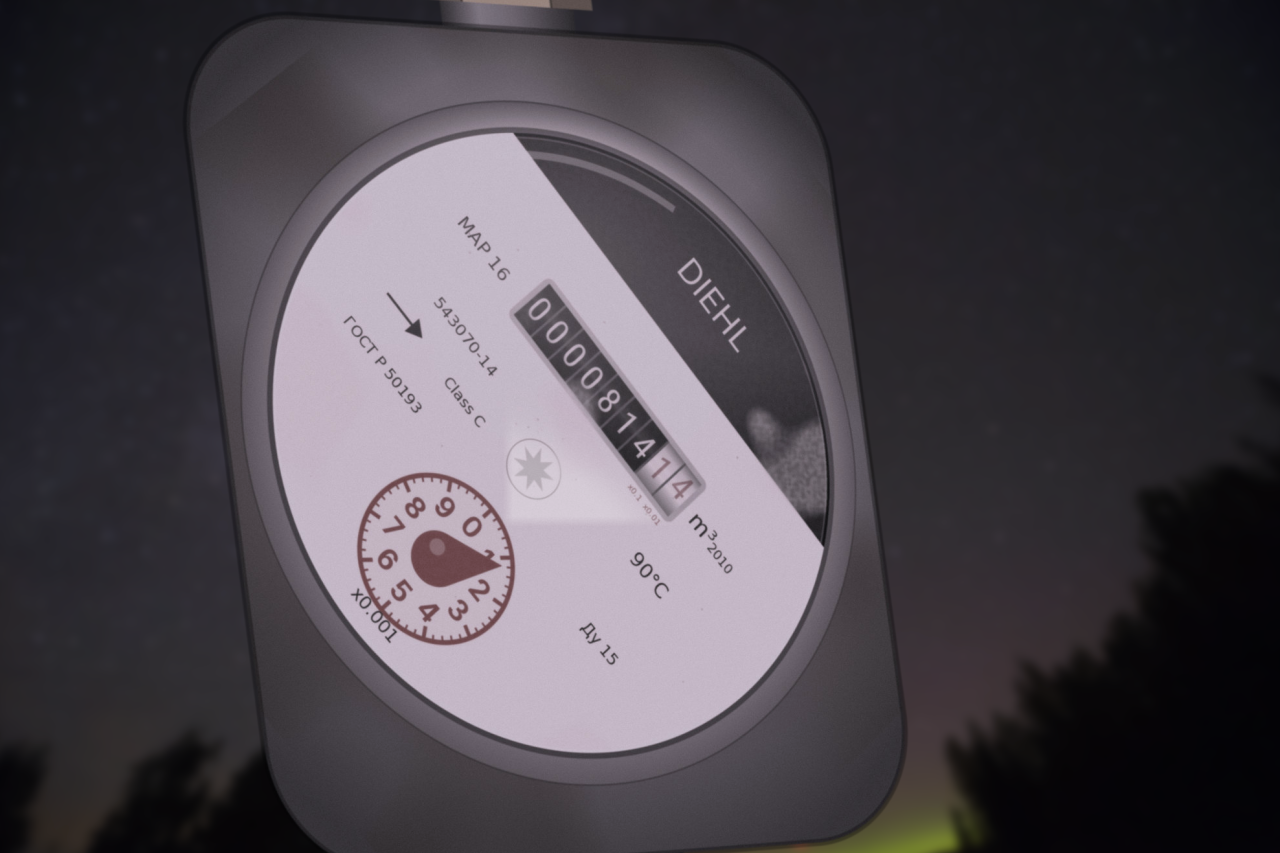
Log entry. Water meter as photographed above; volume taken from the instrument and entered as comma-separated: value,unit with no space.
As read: 814.141,m³
